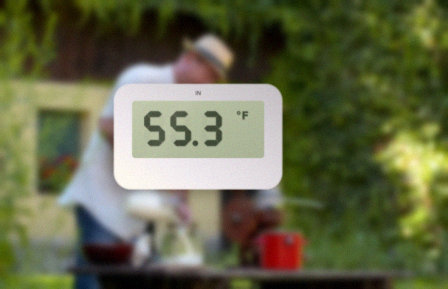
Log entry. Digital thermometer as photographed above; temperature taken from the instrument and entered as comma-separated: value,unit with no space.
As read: 55.3,°F
